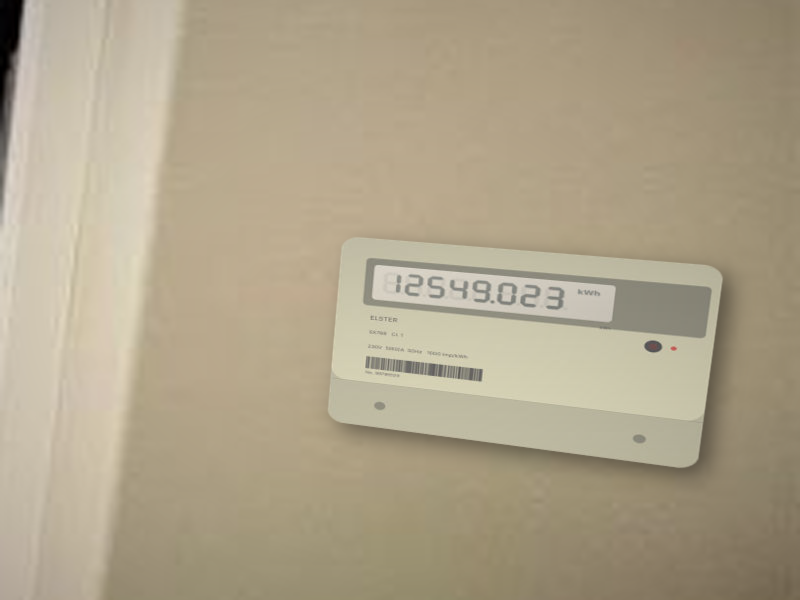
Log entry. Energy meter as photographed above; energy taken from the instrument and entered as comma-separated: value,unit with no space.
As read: 12549.023,kWh
